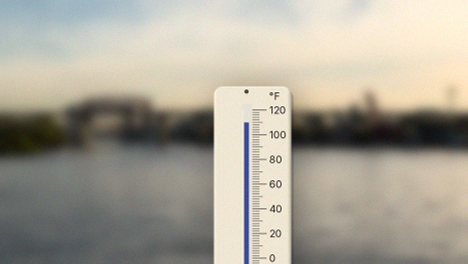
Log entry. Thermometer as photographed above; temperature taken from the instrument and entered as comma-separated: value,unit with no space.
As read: 110,°F
